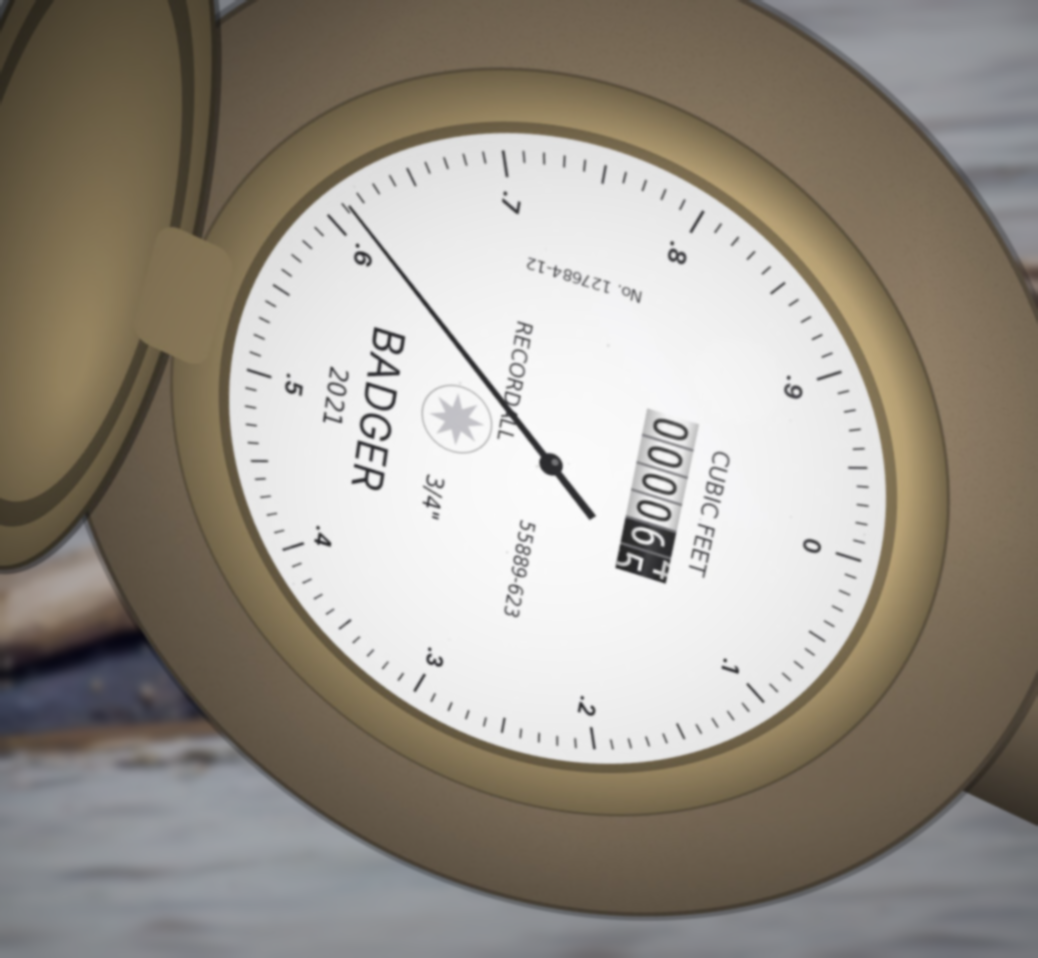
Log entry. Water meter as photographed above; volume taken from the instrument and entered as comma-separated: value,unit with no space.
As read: 64.61,ft³
